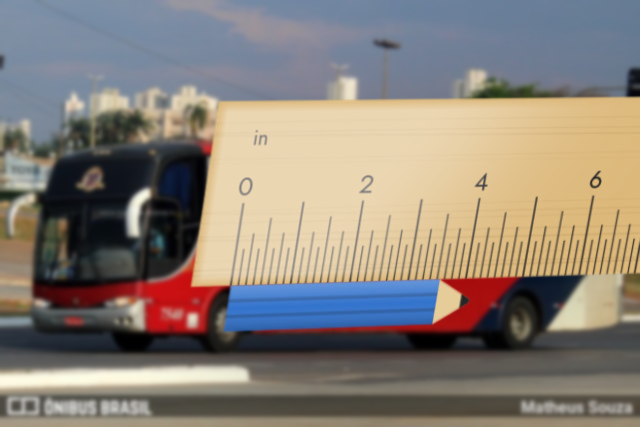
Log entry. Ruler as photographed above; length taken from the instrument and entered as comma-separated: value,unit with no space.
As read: 4.125,in
